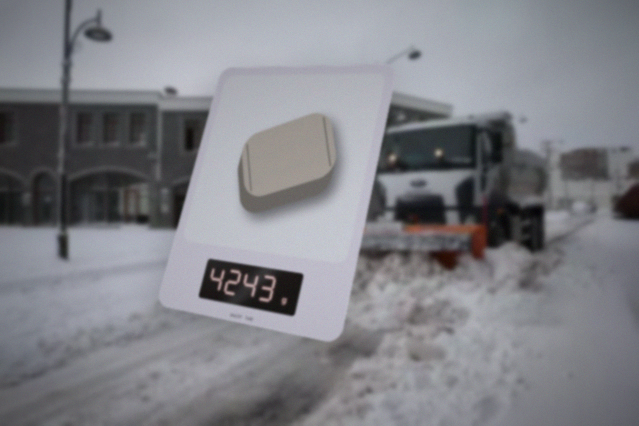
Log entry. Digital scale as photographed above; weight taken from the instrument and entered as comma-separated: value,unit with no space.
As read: 4243,g
